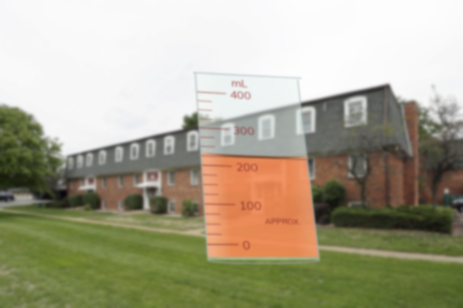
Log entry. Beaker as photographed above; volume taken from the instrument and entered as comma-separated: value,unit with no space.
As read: 225,mL
